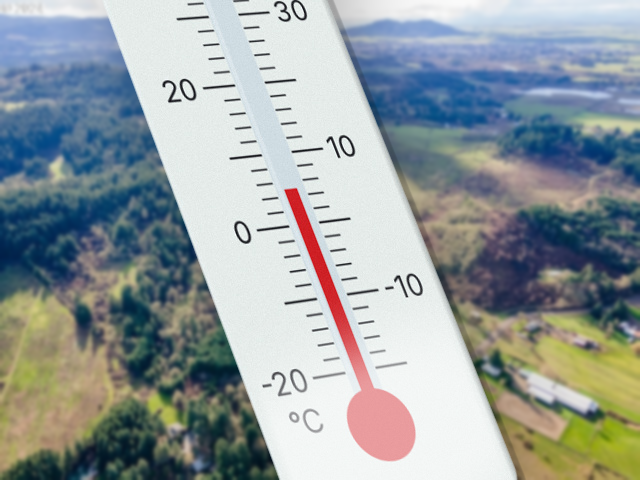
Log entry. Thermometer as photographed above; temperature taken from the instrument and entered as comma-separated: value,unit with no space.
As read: 5,°C
